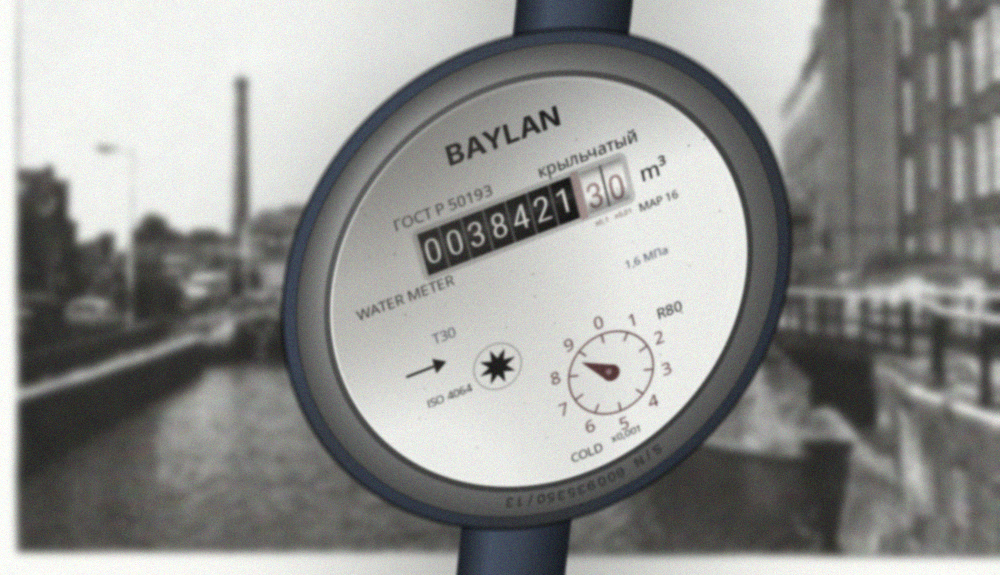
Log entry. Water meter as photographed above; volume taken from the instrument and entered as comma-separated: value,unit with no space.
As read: 38421.298,m³
